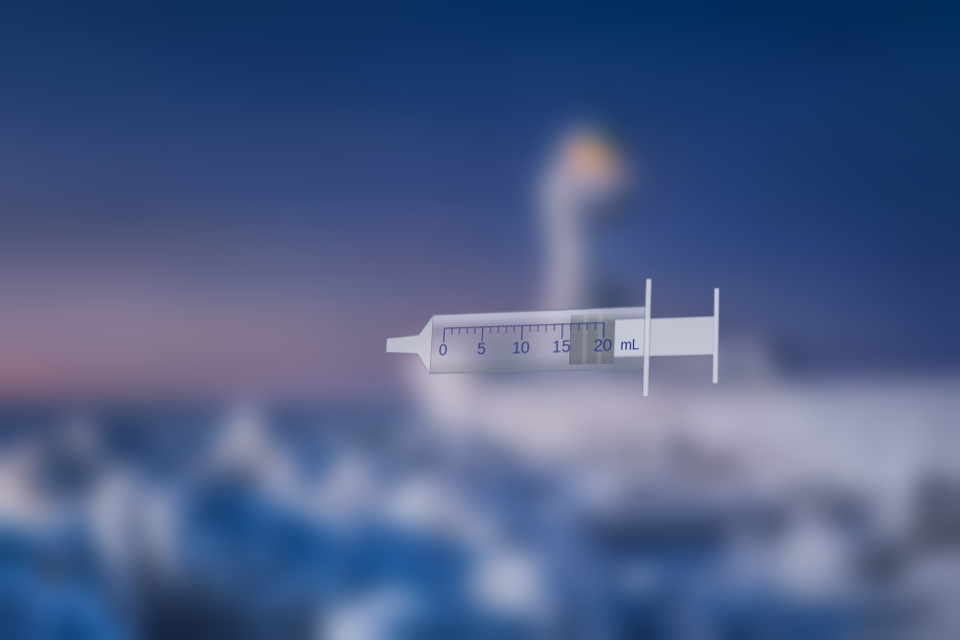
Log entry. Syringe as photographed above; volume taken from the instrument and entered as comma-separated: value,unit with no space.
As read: 16,mL
